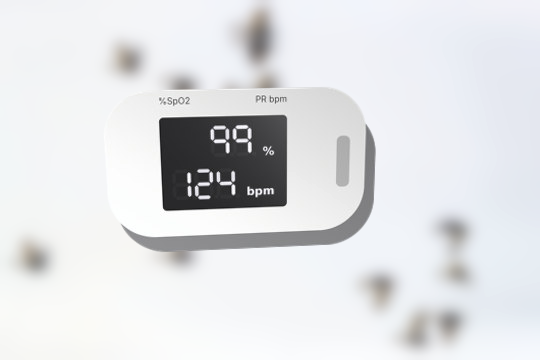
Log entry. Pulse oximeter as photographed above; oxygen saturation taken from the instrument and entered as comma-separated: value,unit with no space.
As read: 99,%
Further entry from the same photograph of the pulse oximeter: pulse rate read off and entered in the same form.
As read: 124,bpm
